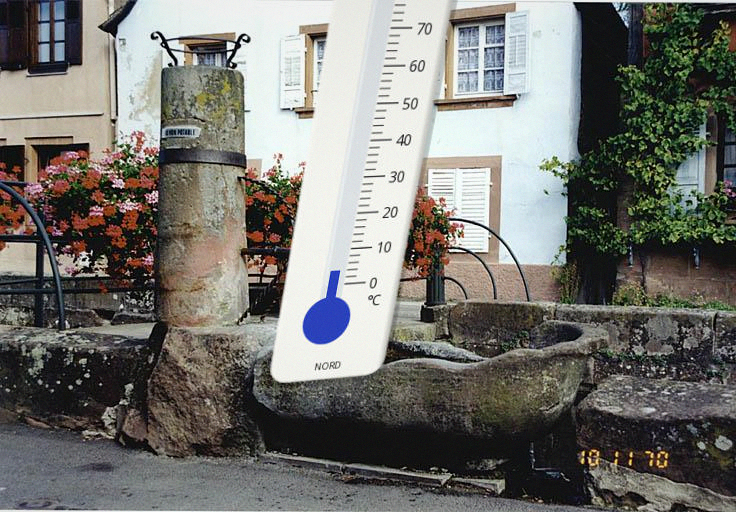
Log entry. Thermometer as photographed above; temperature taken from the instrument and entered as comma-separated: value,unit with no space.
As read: 4,°C
